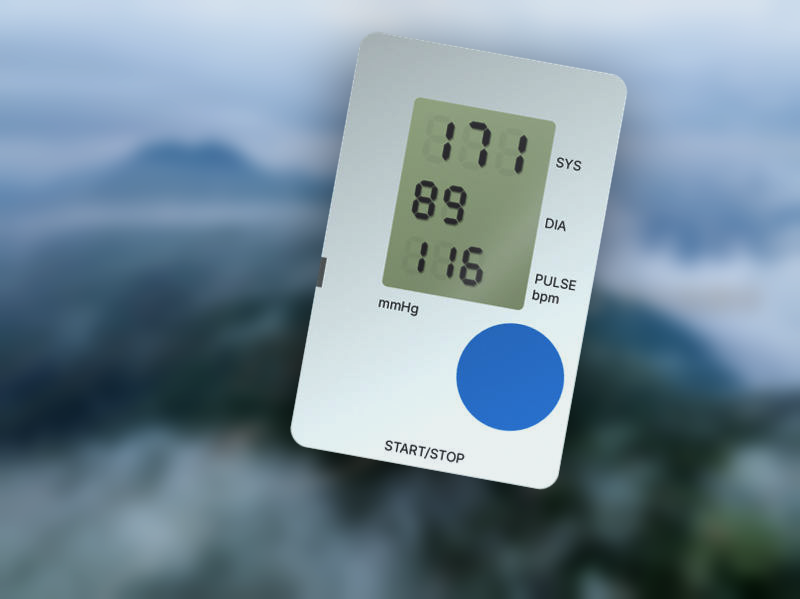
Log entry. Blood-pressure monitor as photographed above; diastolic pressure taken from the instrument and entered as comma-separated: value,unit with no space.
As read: 89,mmHg
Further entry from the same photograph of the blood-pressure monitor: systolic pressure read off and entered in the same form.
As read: 171,mmHg
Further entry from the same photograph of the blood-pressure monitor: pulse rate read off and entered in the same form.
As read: 116,bpm
